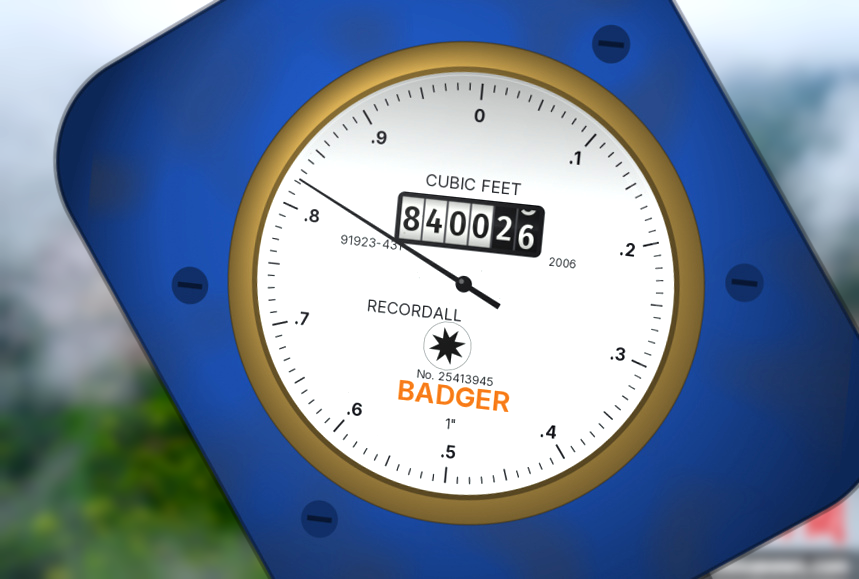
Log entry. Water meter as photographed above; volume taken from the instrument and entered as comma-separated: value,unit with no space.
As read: 840025.82,ft³
